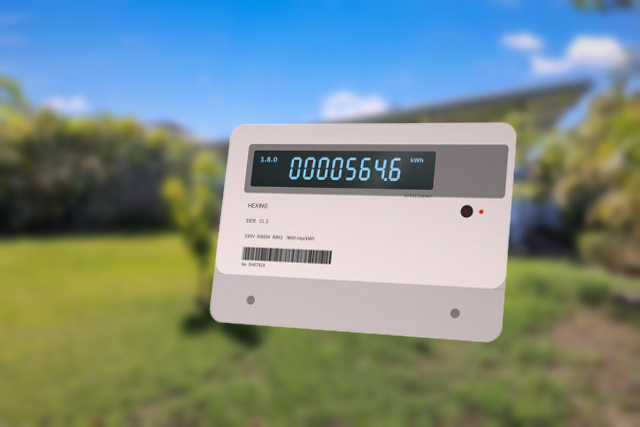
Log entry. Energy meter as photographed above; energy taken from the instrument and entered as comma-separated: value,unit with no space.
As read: 564.6,kWh
